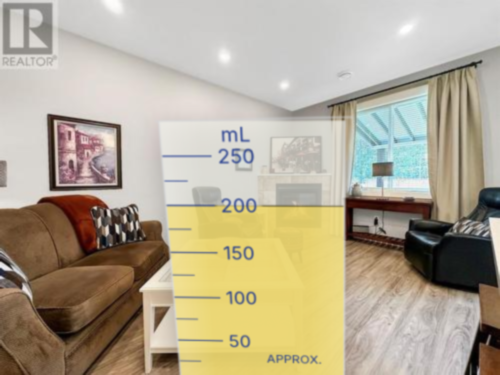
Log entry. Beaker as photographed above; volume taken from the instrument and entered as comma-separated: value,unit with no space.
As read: 200,mL
